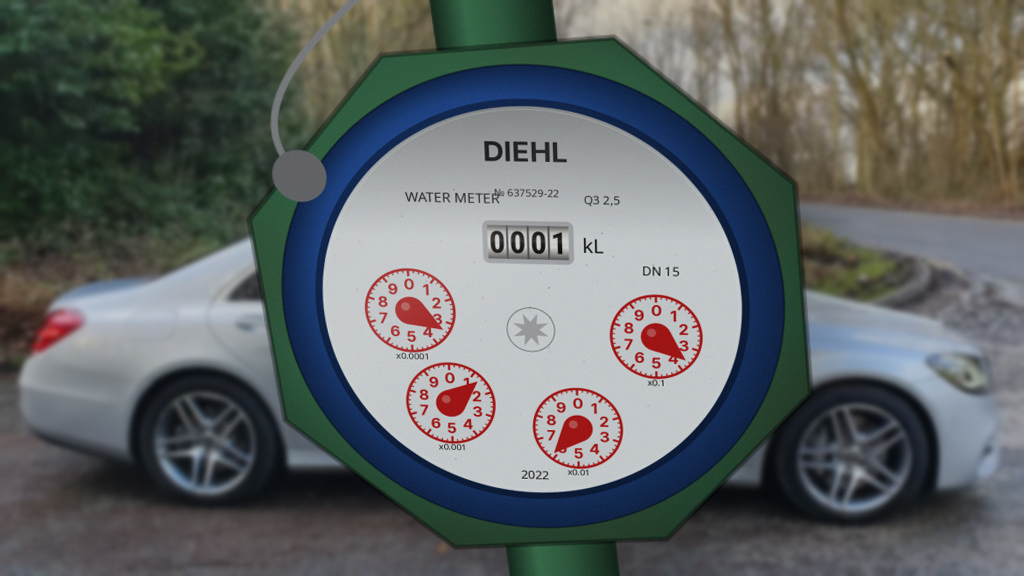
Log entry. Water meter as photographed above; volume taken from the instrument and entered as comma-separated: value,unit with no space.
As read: 1.3613,kL
